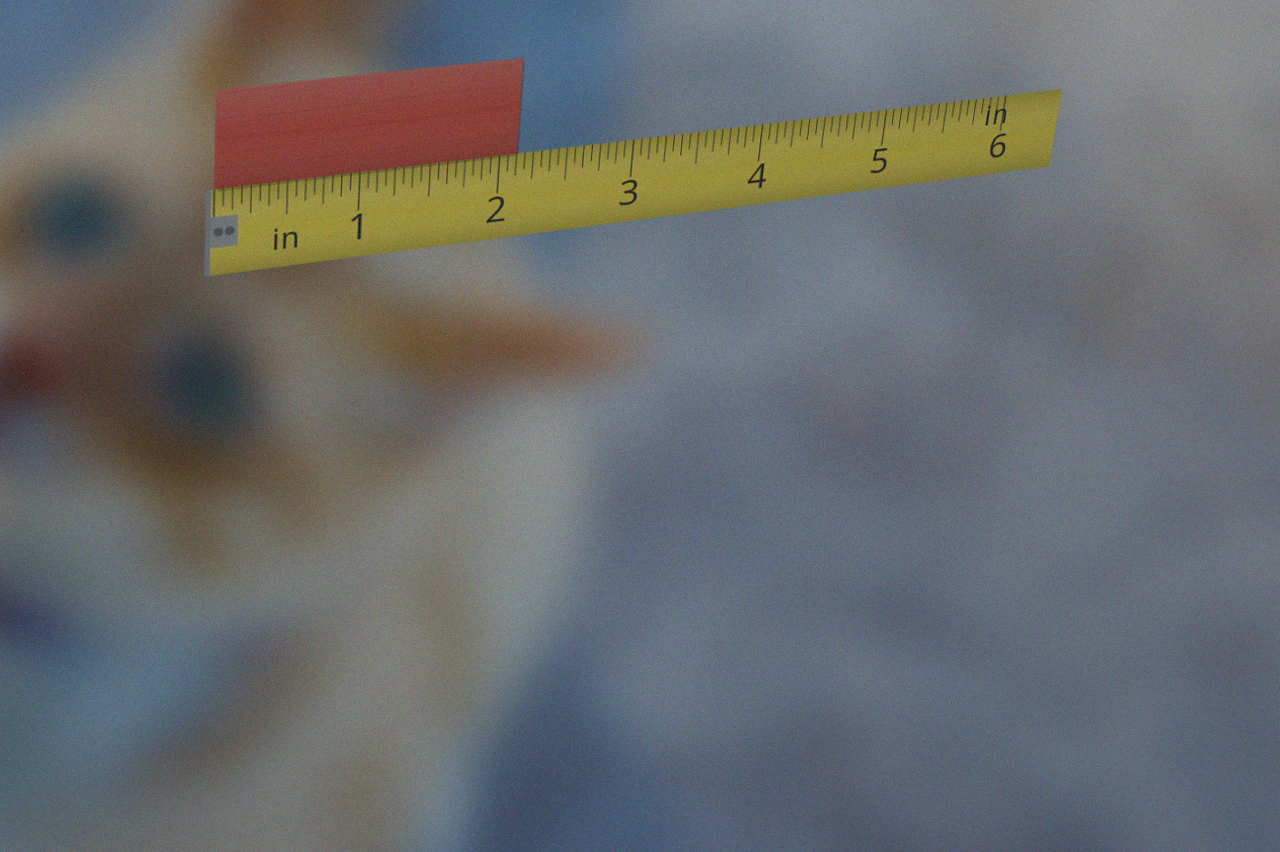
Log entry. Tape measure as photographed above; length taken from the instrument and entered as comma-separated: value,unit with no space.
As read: 2.125,in
